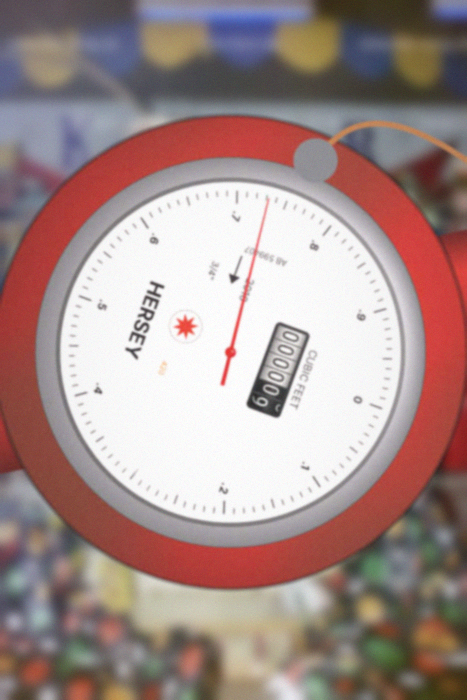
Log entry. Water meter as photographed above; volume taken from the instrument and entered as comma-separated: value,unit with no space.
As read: 8.73,ft³
